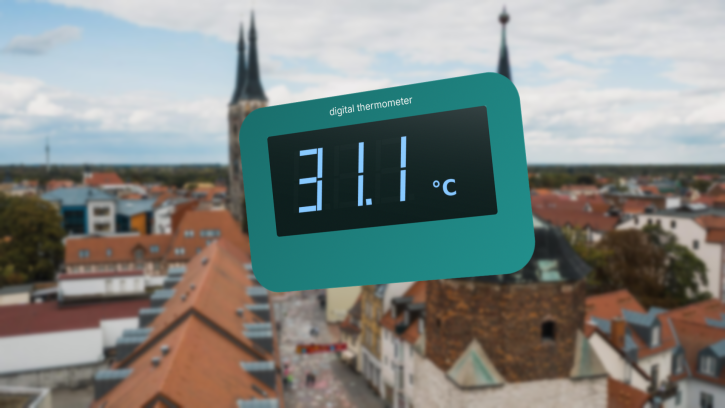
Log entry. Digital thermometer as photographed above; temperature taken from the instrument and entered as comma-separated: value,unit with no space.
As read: 31.1,°C
